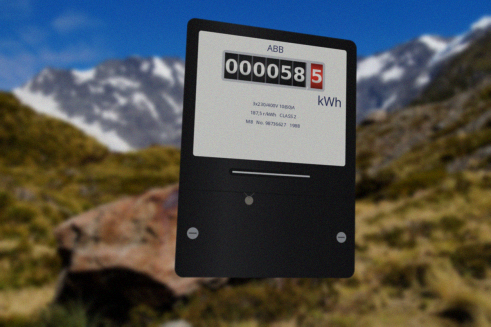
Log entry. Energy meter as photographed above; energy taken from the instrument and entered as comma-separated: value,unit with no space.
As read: 58.5,kWh
